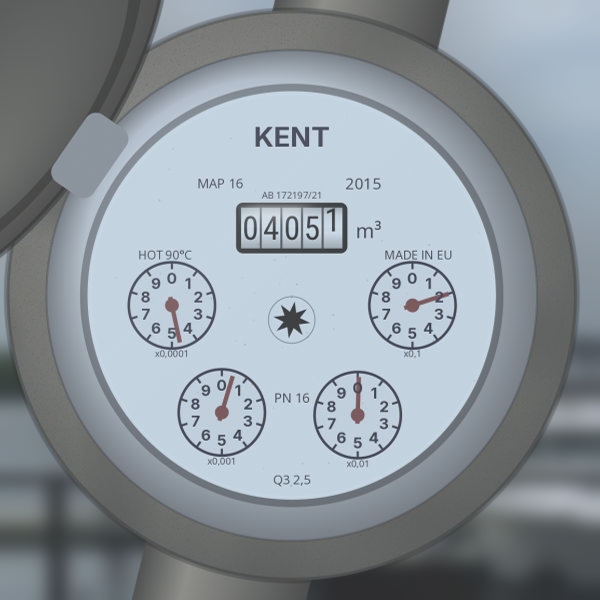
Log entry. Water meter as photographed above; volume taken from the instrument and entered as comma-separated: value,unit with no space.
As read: 4051.2004,m³
